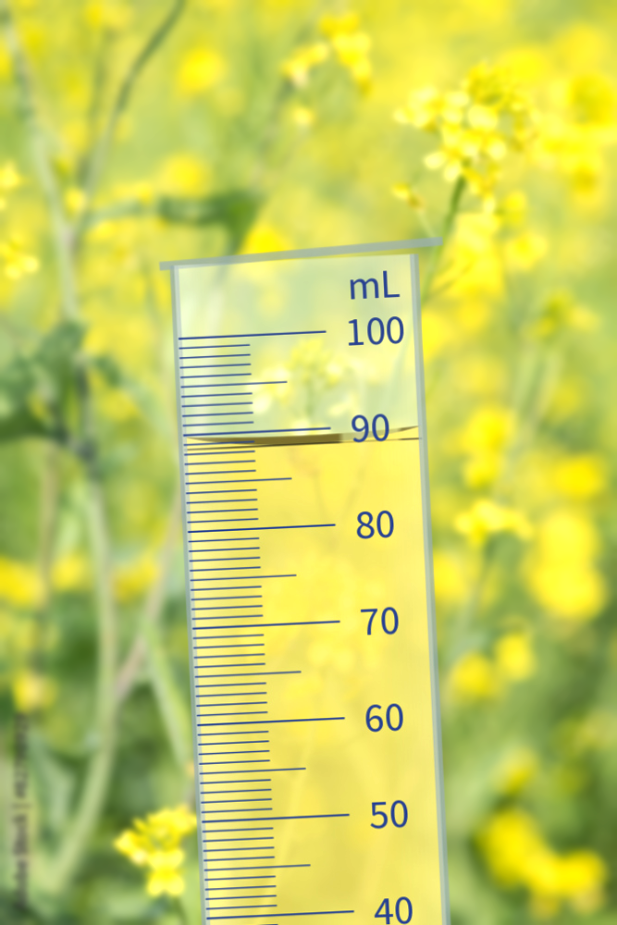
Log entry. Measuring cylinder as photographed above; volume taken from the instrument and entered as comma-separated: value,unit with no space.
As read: 88.5,mL
